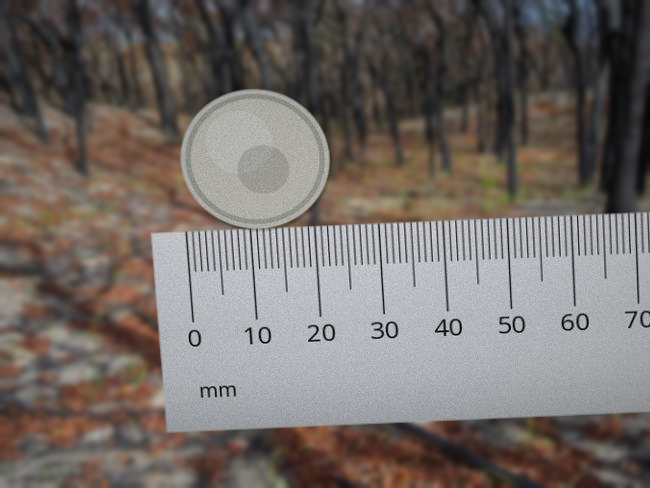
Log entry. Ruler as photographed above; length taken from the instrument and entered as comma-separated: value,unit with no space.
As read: 23,mm
